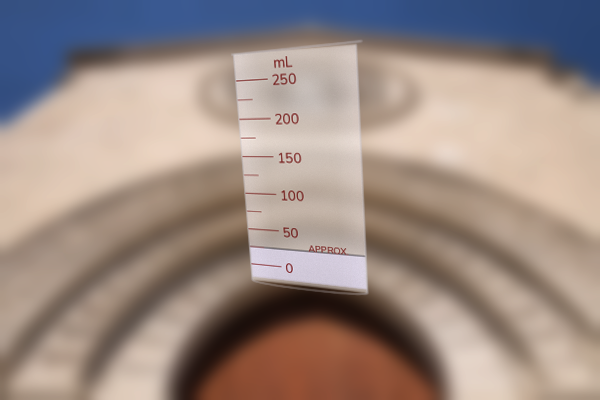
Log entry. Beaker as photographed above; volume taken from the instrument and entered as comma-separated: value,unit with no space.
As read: 25,mL
